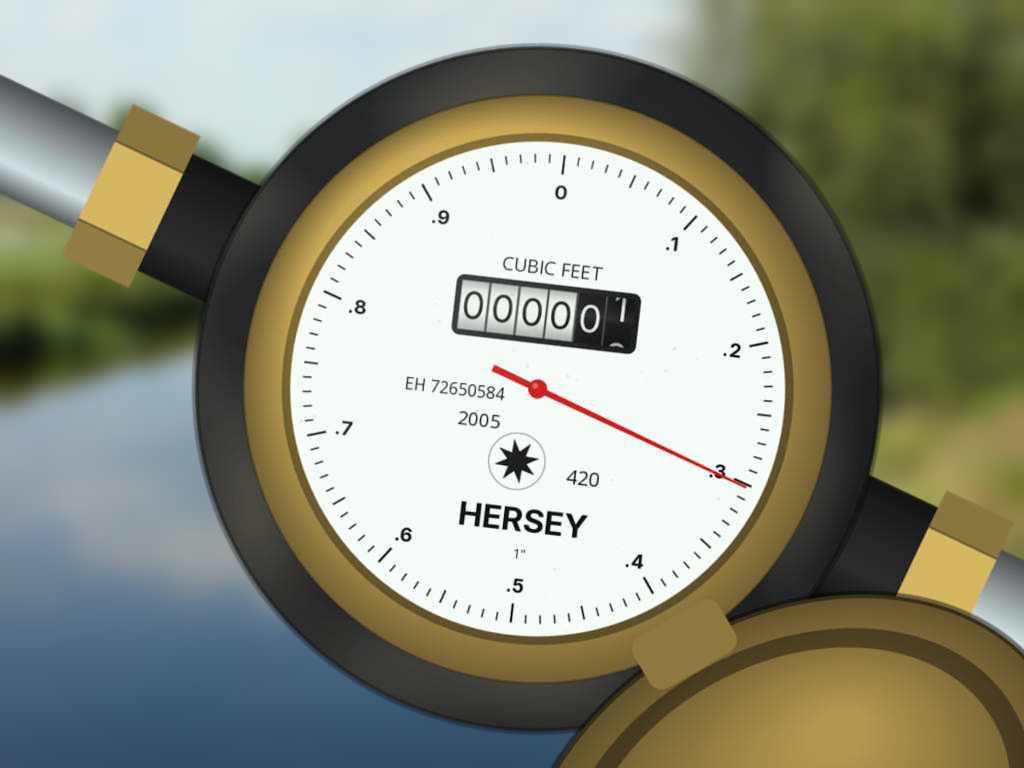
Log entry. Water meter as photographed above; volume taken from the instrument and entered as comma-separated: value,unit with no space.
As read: 1.30,ft³
